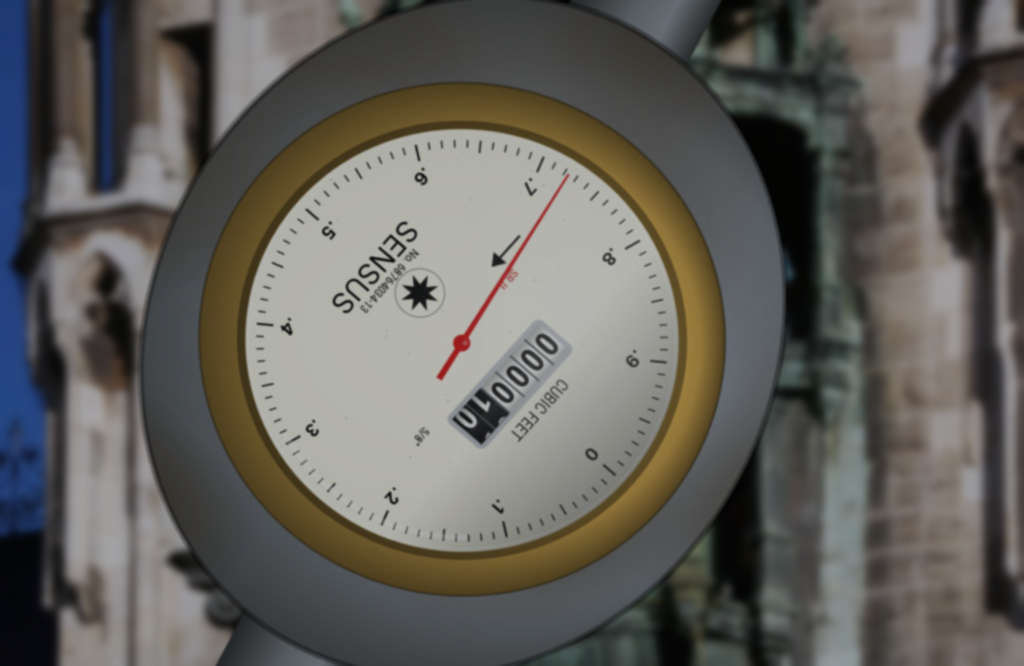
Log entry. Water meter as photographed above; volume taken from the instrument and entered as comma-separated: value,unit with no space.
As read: 9.72,ft³
